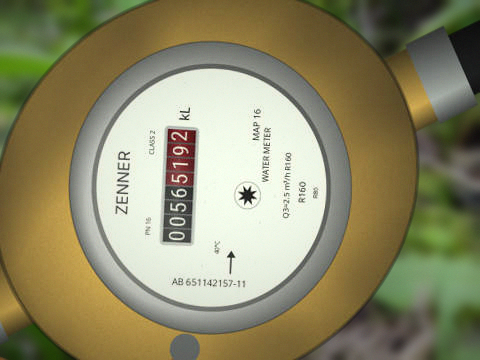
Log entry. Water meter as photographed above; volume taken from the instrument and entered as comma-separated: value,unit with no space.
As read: 56.5192,kL
